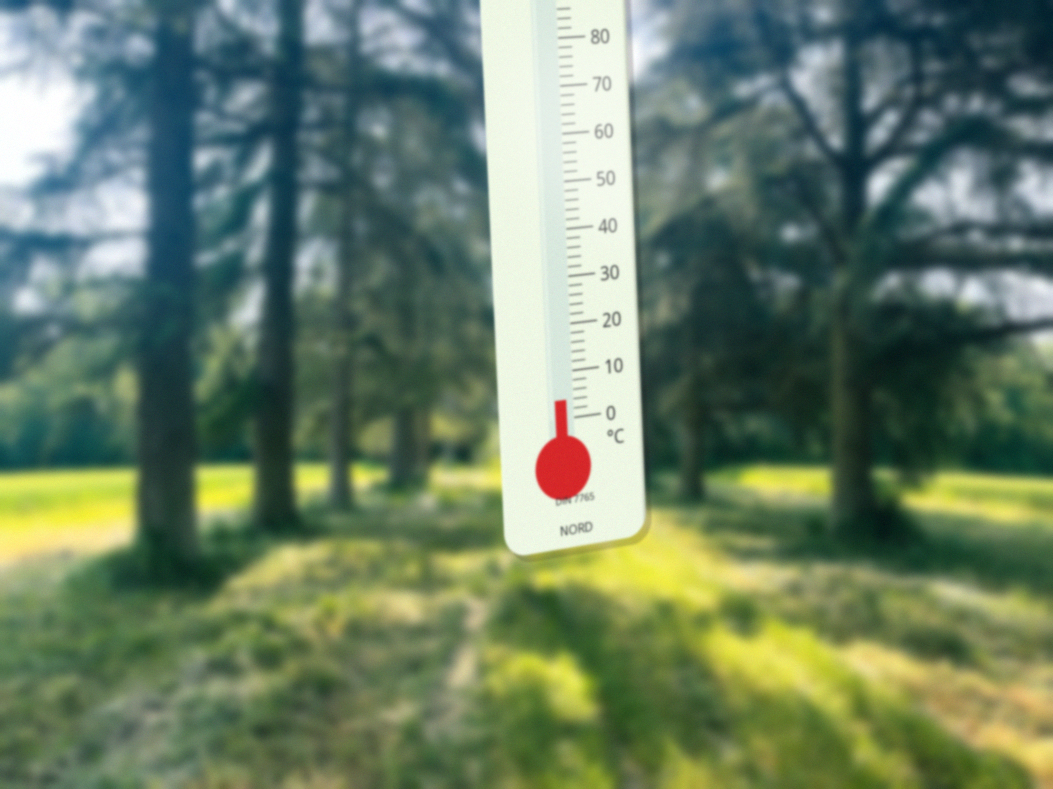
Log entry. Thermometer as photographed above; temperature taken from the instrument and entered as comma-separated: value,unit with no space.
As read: 4,°C
